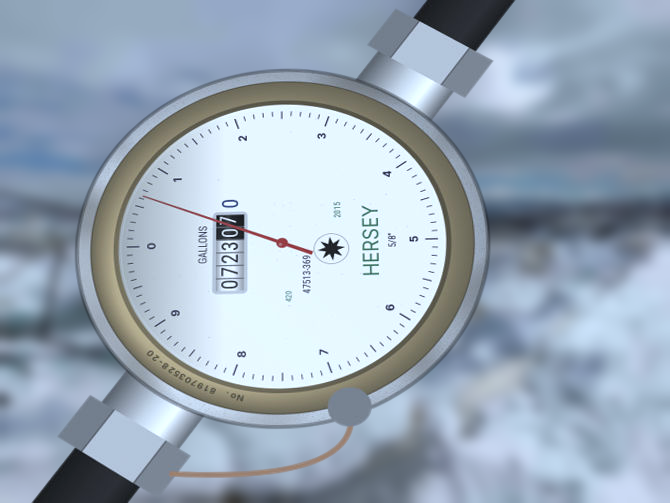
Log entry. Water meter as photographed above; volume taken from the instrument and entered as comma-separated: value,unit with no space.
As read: 723070.6,gal
